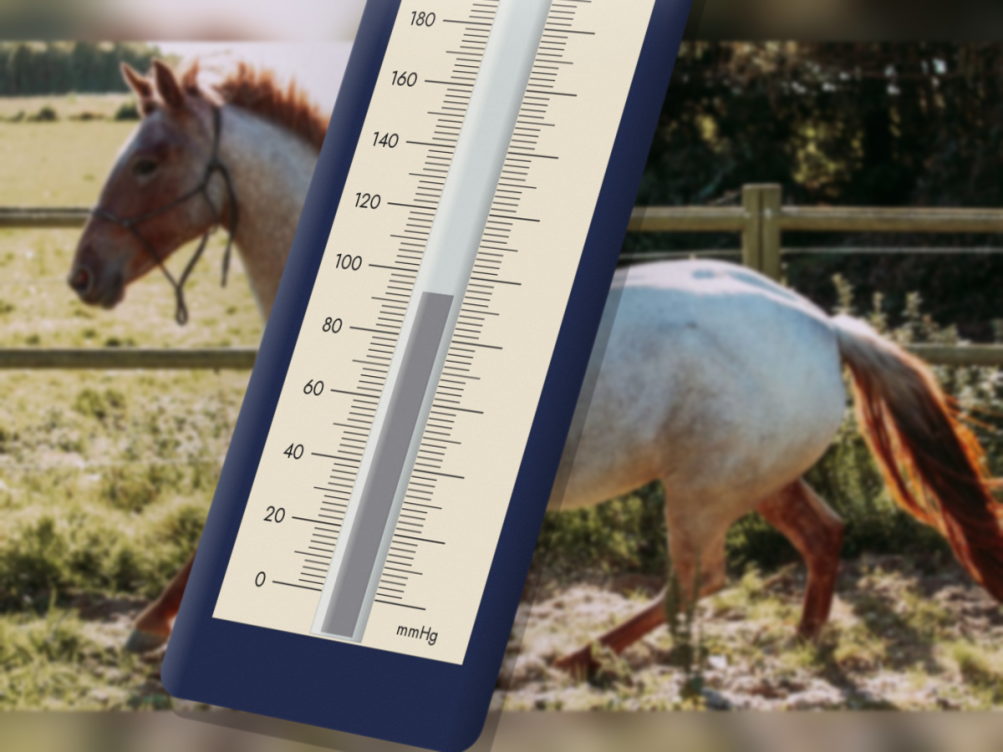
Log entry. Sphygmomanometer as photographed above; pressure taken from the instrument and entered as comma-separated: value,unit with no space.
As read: 94,mmHg
